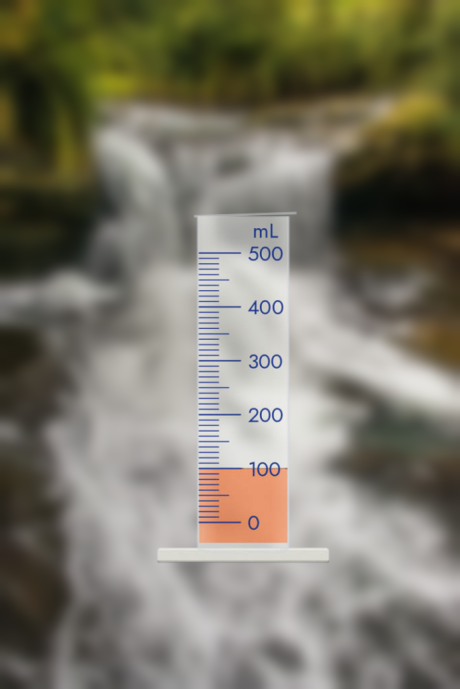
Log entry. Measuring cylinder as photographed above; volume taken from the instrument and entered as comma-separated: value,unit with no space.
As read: 100,mL
